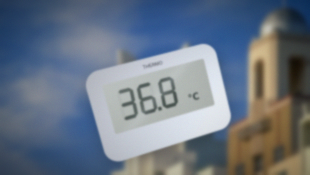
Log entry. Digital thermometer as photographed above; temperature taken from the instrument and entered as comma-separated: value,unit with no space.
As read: 36.8,°C
